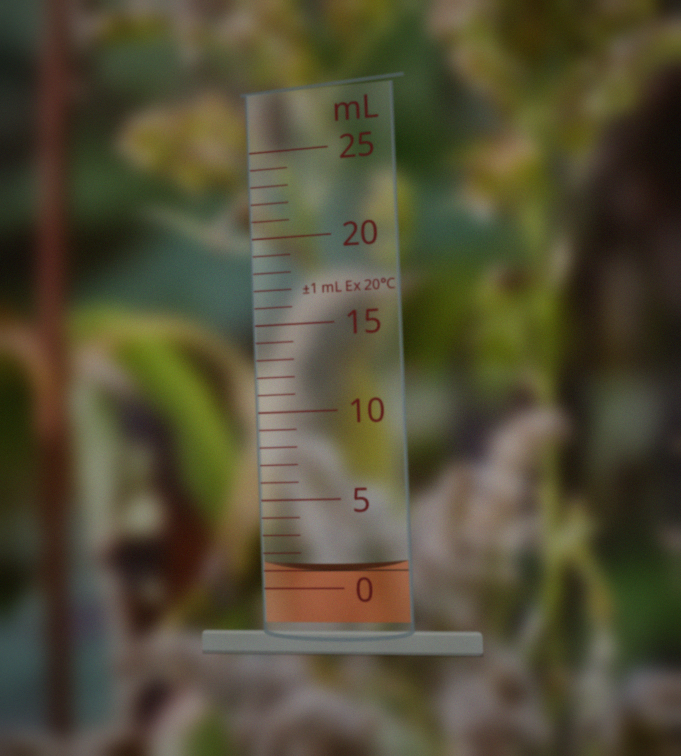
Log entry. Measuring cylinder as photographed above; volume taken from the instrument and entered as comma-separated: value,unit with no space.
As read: 1,mL
